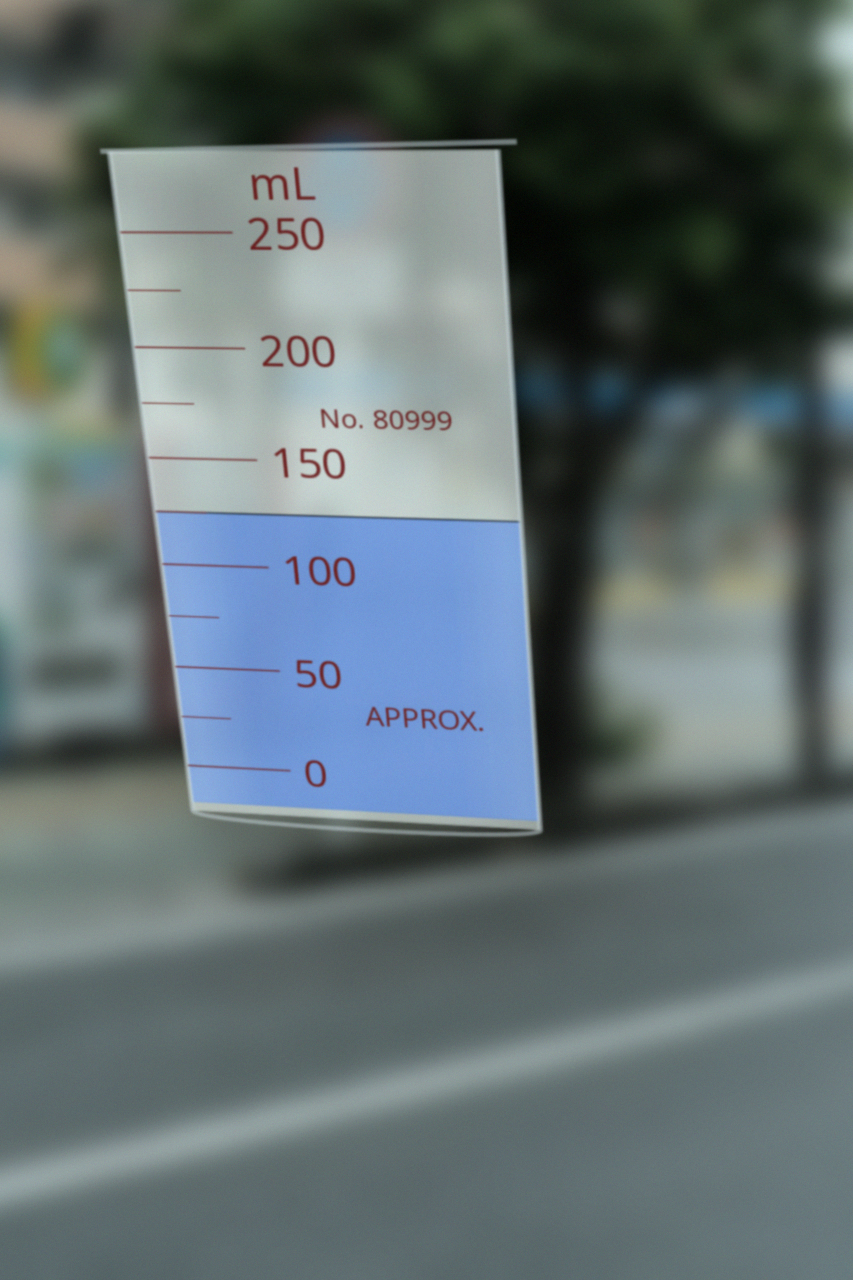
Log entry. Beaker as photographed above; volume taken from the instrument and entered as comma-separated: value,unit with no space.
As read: 125,mL
